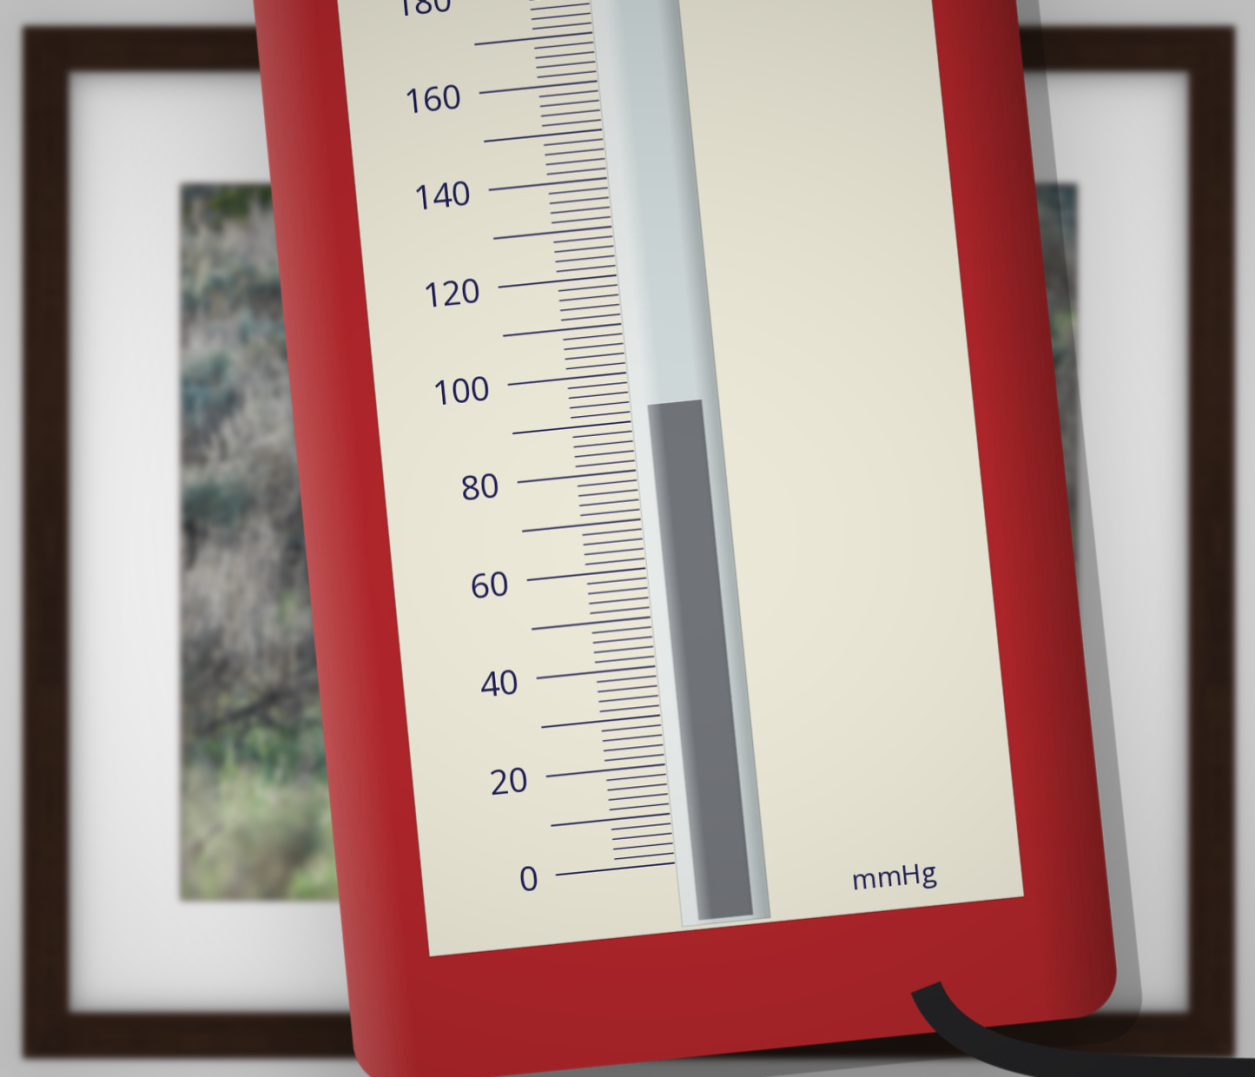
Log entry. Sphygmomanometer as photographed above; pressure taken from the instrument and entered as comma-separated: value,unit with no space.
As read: 93,mmHg
